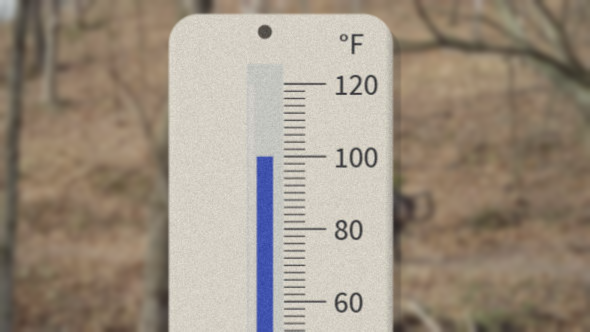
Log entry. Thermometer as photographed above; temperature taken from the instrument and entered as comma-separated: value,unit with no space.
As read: 100,°F
